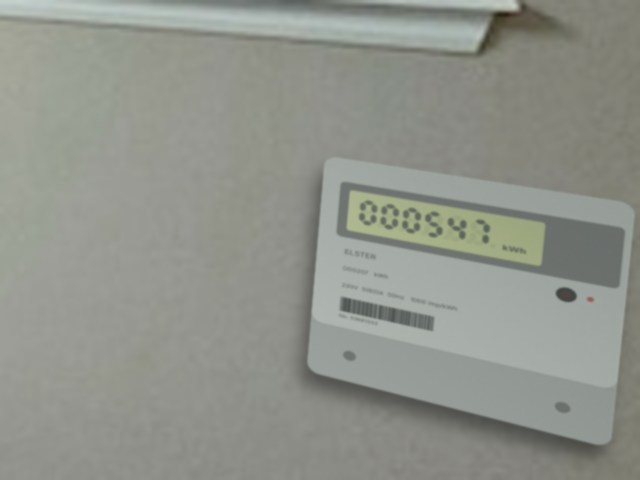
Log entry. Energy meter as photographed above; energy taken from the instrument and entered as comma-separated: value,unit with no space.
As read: 547,kWh
